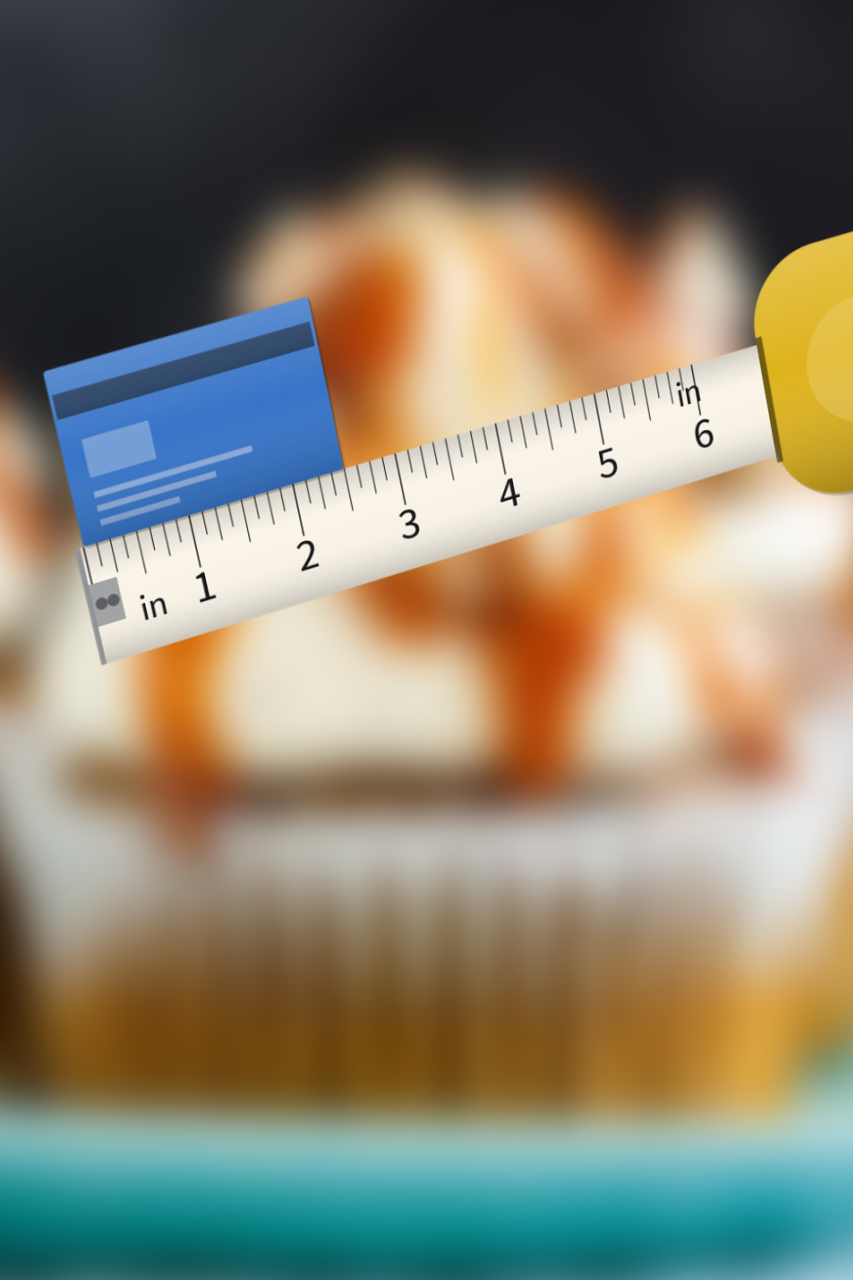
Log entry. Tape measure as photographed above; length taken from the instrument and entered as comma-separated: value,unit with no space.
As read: 2.5,in
